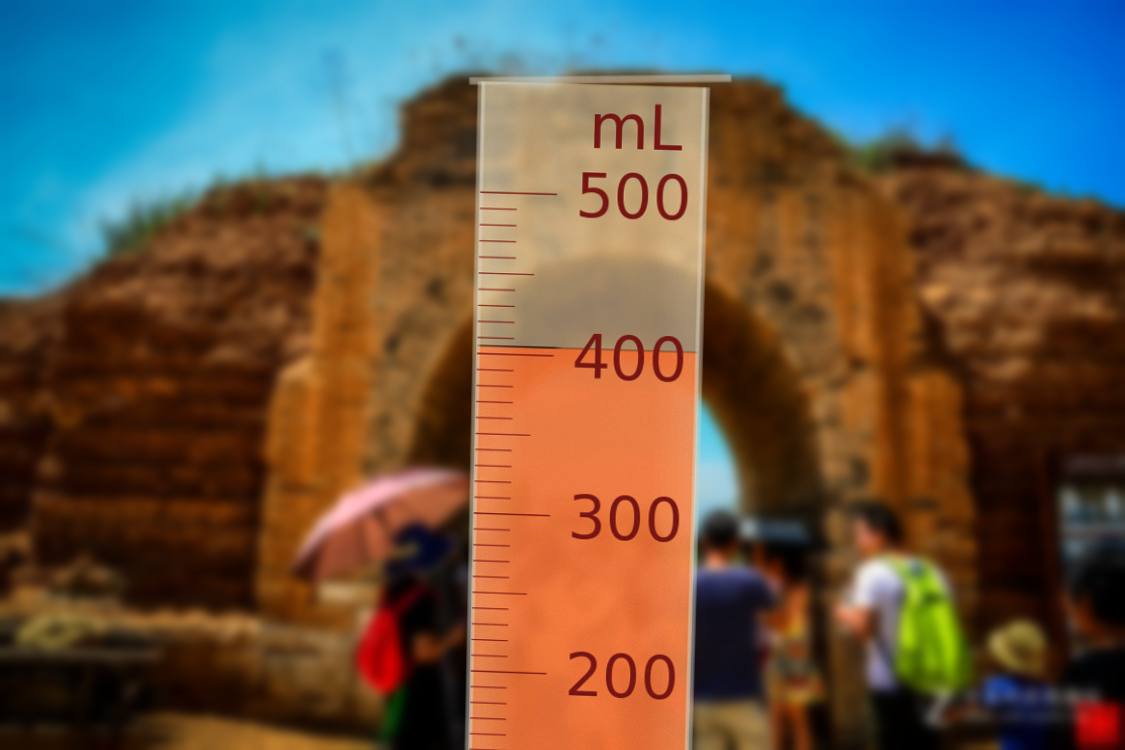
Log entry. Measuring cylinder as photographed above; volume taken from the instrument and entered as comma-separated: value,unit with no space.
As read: 405,mL
